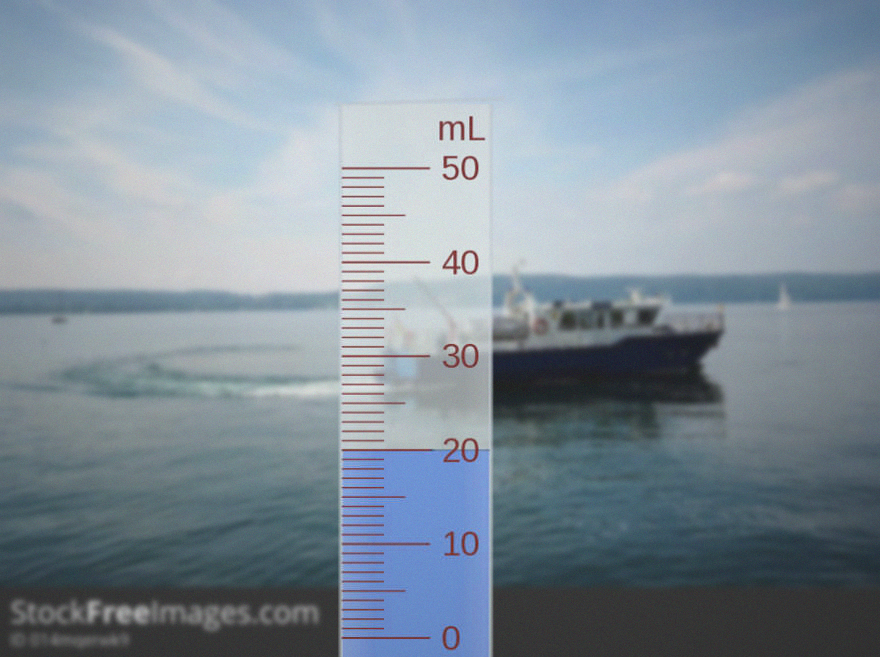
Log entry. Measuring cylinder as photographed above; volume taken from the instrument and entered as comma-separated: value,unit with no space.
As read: 20,mL
